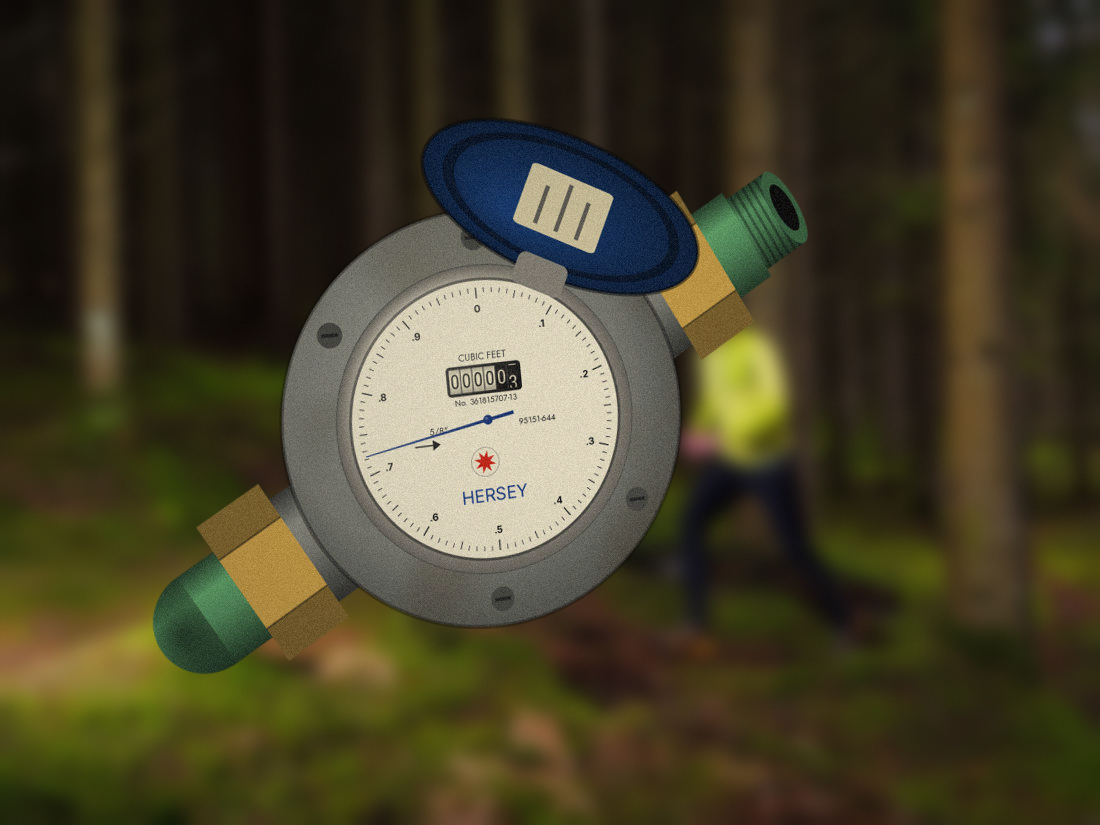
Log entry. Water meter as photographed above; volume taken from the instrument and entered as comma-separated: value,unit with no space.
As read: 2.72,ft³
